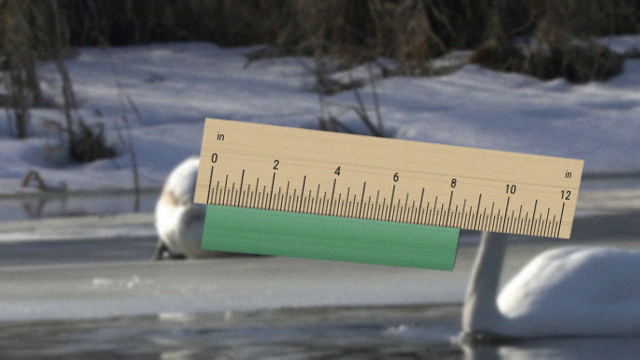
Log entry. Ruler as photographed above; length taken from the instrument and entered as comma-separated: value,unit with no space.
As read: 8.5,in
